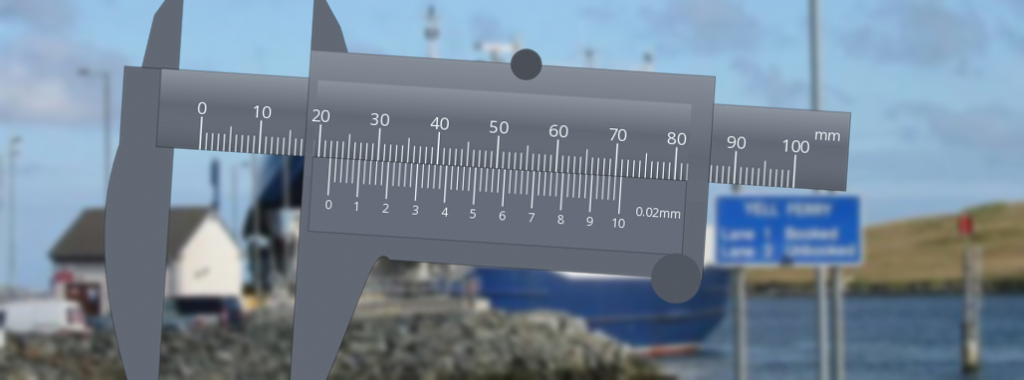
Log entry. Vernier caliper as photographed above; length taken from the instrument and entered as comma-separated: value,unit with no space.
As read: 22.0,mm
